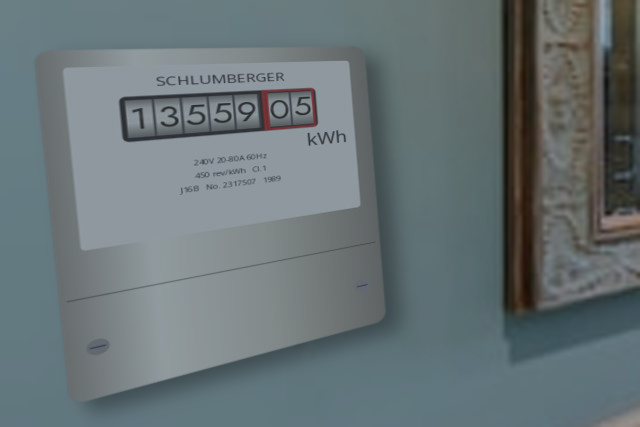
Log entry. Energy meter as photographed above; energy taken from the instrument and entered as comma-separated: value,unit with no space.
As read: 13559.05,kWh
